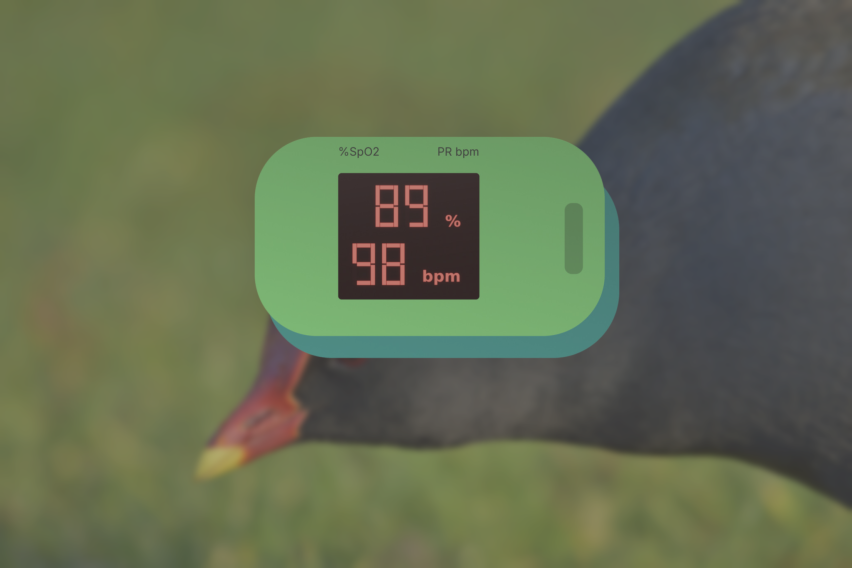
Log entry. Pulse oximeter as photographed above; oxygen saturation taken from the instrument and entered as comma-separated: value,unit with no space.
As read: 89,%
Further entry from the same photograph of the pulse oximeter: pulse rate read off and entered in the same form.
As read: 98,bpm
